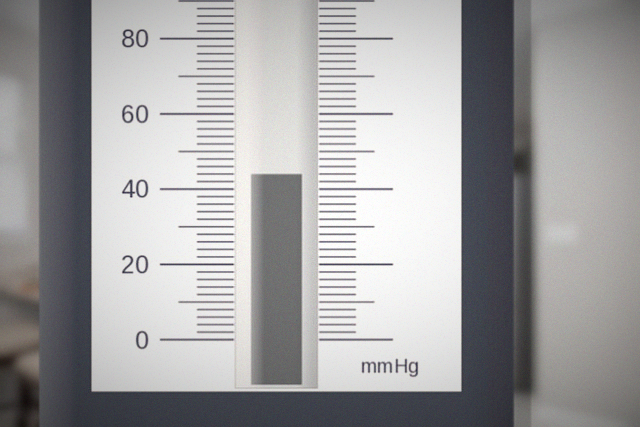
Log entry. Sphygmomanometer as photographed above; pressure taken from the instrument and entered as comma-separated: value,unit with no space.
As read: 44,mmHg
